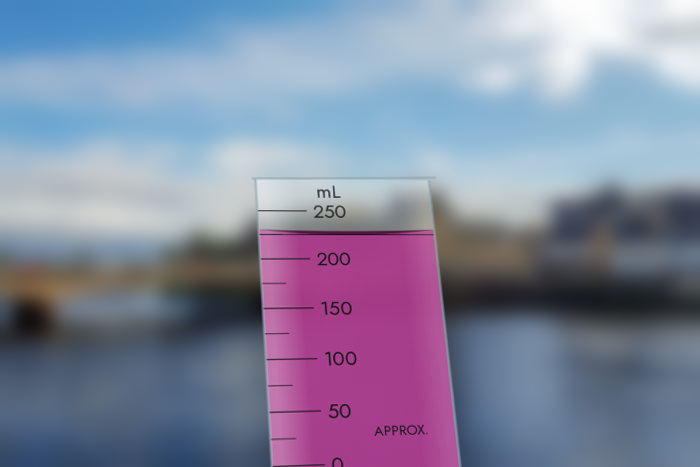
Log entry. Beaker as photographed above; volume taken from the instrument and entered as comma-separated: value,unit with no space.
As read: 225,mL
